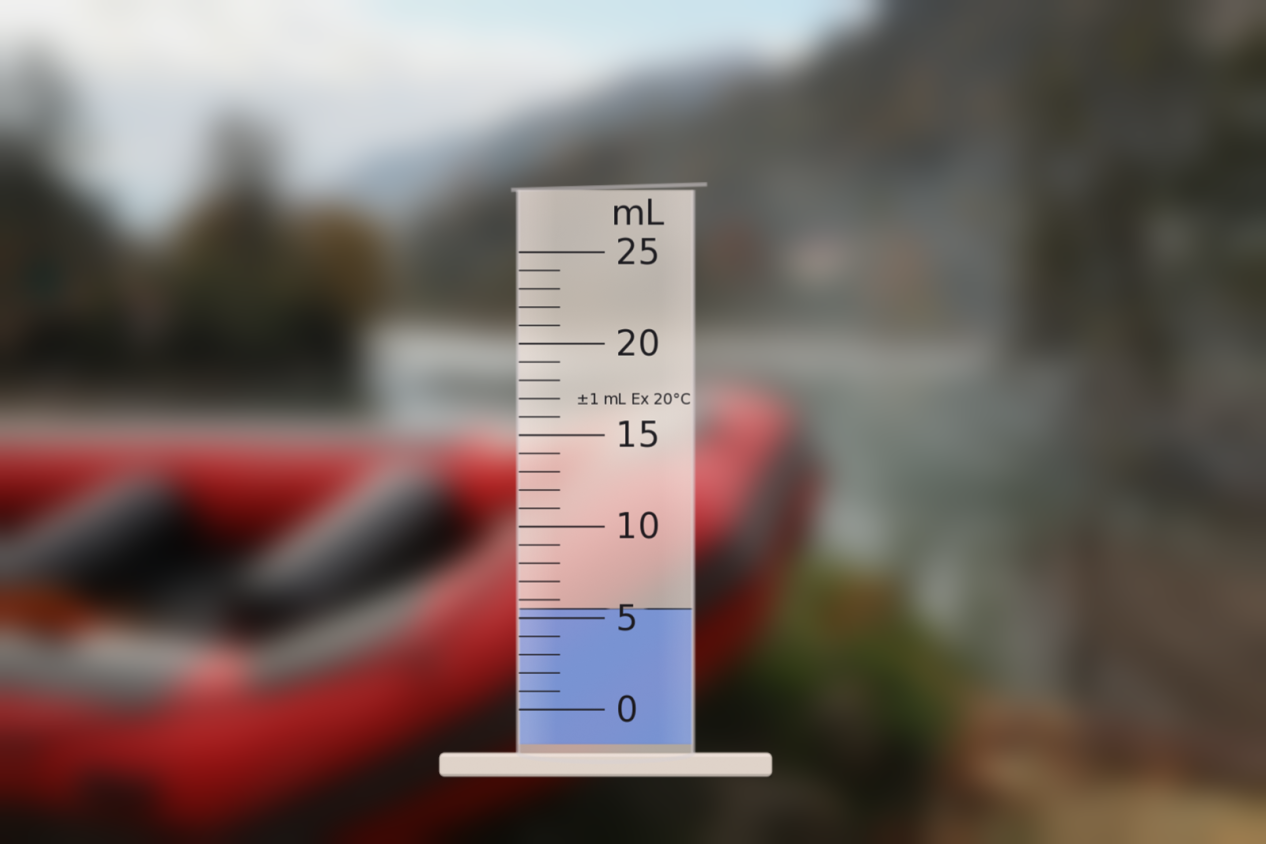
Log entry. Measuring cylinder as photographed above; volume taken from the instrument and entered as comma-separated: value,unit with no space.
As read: 5.5,mL
